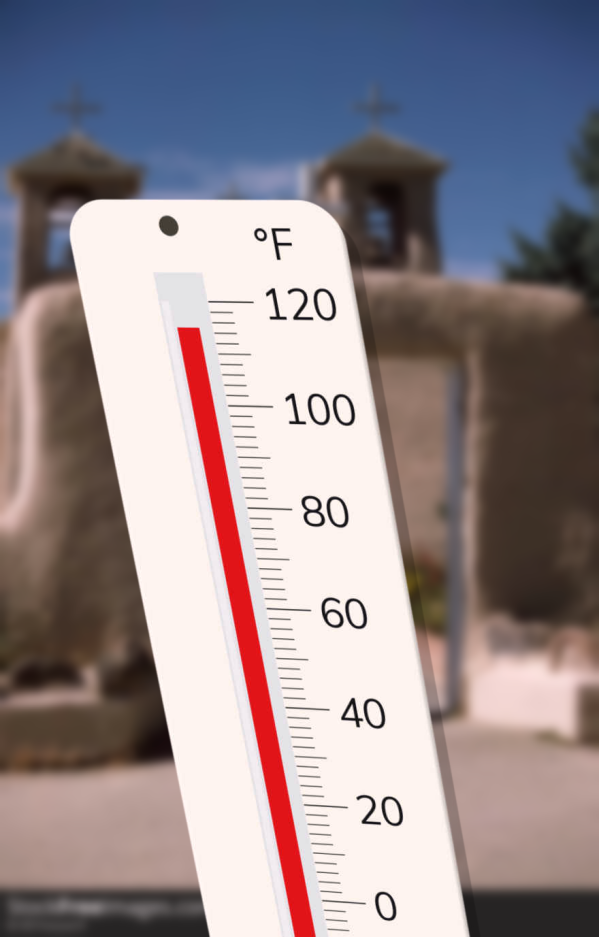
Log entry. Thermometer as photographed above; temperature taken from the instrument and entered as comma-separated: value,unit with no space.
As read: 115,°F
